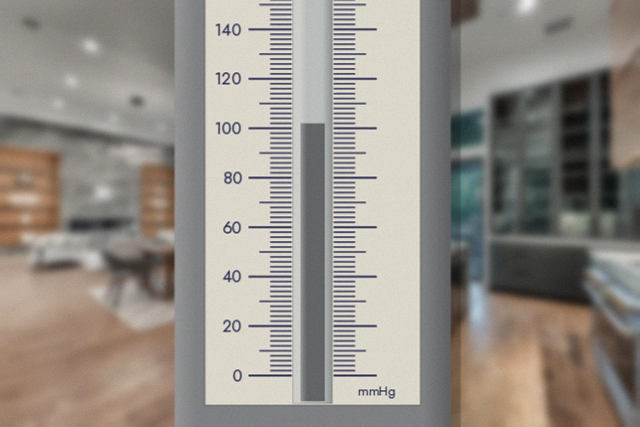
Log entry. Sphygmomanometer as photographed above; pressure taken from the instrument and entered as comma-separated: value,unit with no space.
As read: 102,mmHg
